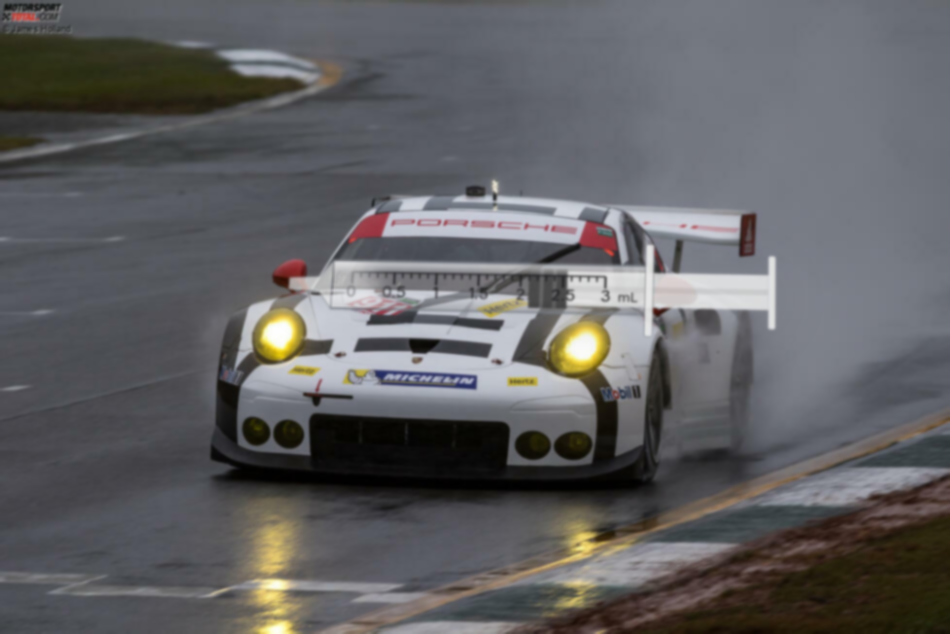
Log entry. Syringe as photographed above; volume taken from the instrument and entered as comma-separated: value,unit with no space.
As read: 2.1,mL
